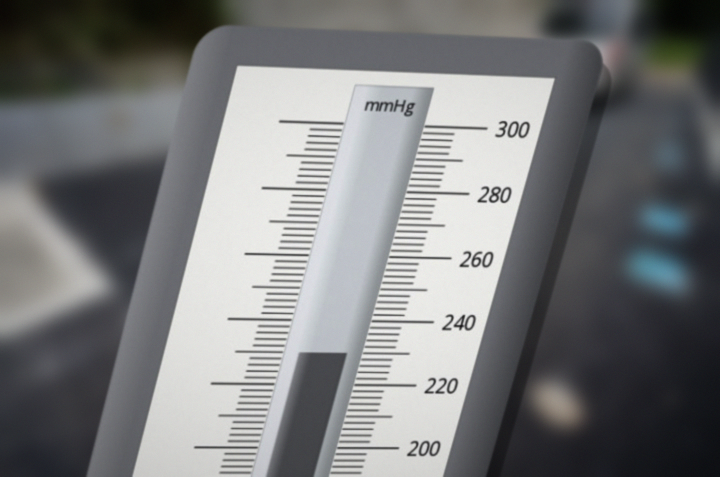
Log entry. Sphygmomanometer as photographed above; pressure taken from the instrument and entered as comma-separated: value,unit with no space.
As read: 230,mmHg
